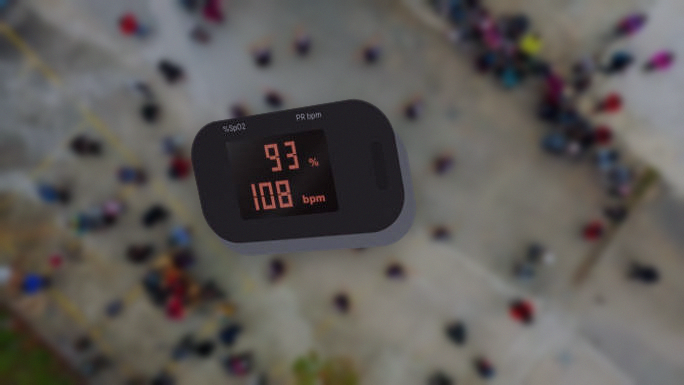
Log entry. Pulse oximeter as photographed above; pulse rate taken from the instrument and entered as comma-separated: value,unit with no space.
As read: 108,bpm
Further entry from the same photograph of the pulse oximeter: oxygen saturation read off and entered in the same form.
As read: 93,%
